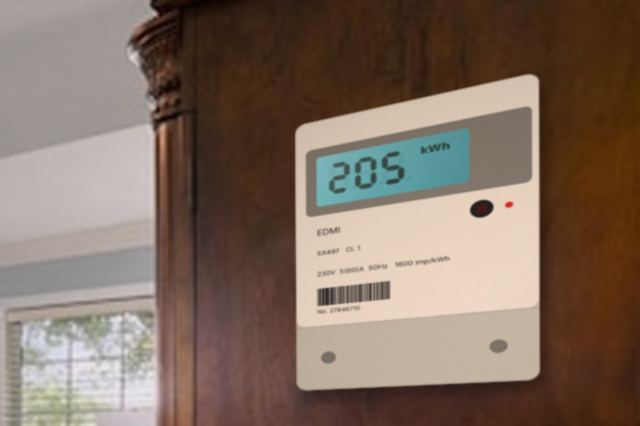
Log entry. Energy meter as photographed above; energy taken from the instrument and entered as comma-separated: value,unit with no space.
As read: 205,kWh
